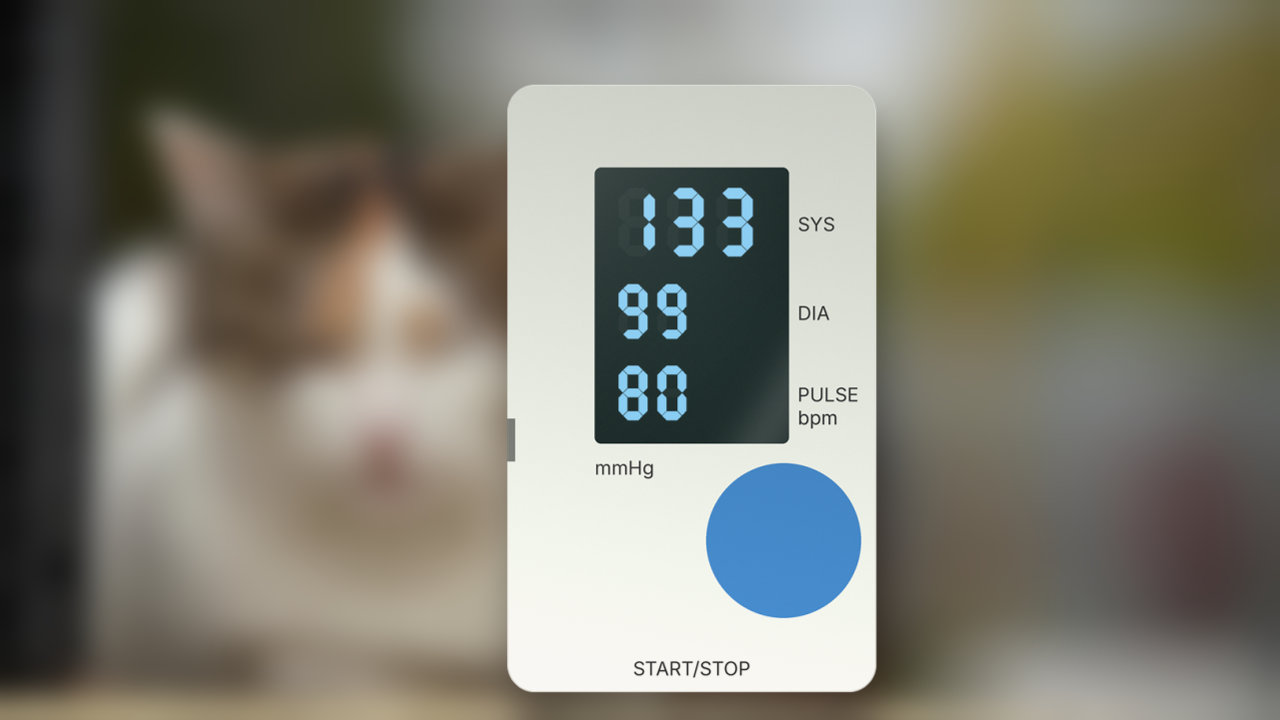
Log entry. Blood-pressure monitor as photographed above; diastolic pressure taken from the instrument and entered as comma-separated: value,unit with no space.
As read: 99,mmHg
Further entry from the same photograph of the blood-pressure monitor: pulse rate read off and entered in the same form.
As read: 80,bpm
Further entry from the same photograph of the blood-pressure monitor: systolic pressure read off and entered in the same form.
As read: 133,mmHg
